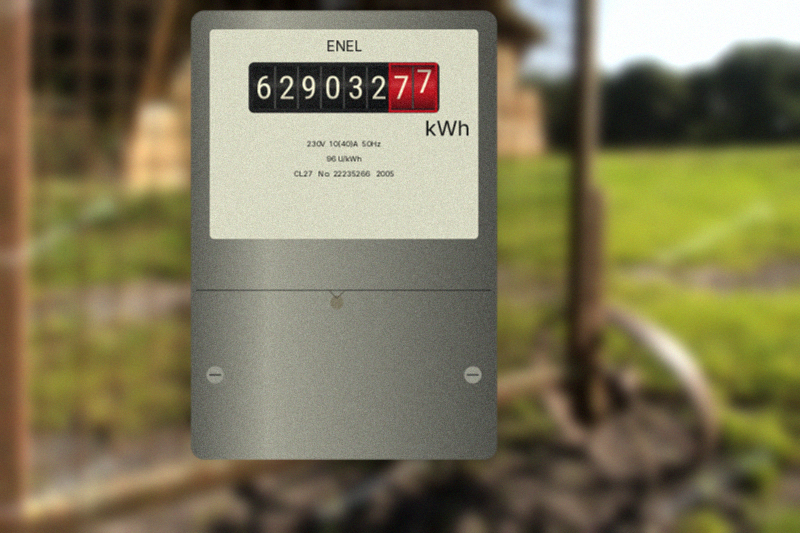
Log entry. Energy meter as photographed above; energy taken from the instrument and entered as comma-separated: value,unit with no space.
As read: 629032.77,kWh
